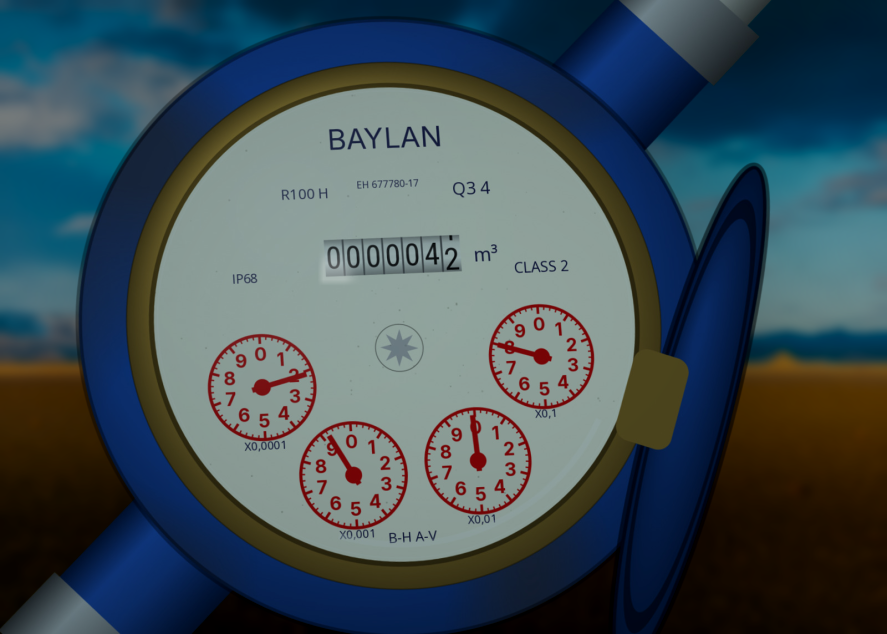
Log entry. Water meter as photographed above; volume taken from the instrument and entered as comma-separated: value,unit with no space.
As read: 41.7992,m³
